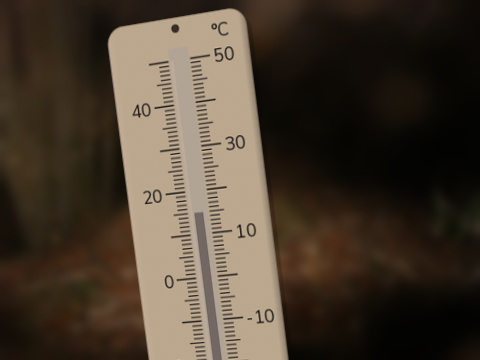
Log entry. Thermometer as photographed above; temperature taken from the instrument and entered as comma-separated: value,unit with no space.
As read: 15,°C
